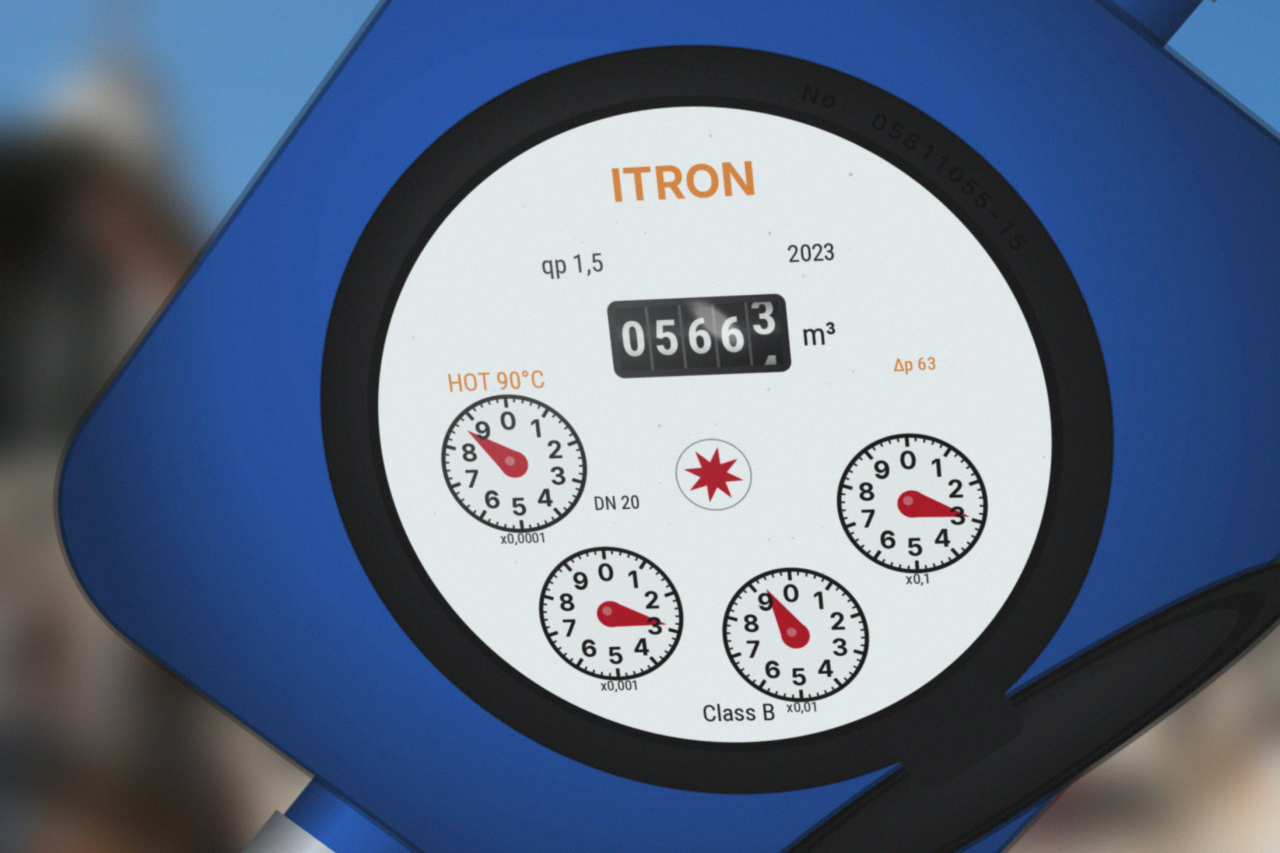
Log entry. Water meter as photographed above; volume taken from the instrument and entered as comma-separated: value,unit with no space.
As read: 5663.2928,m³
